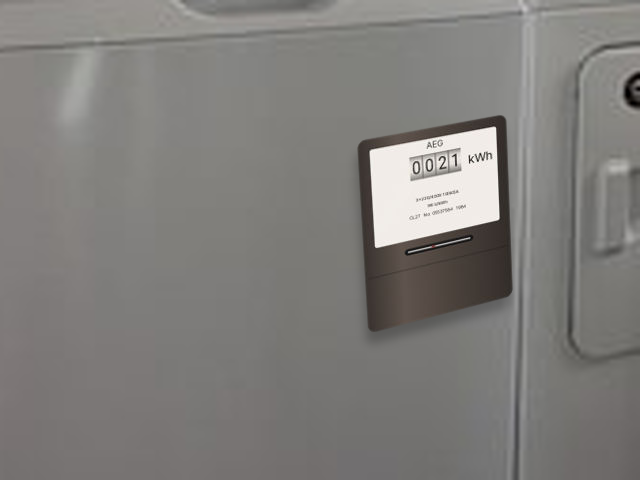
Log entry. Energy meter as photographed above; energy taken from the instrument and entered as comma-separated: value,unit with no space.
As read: 21,kWh
